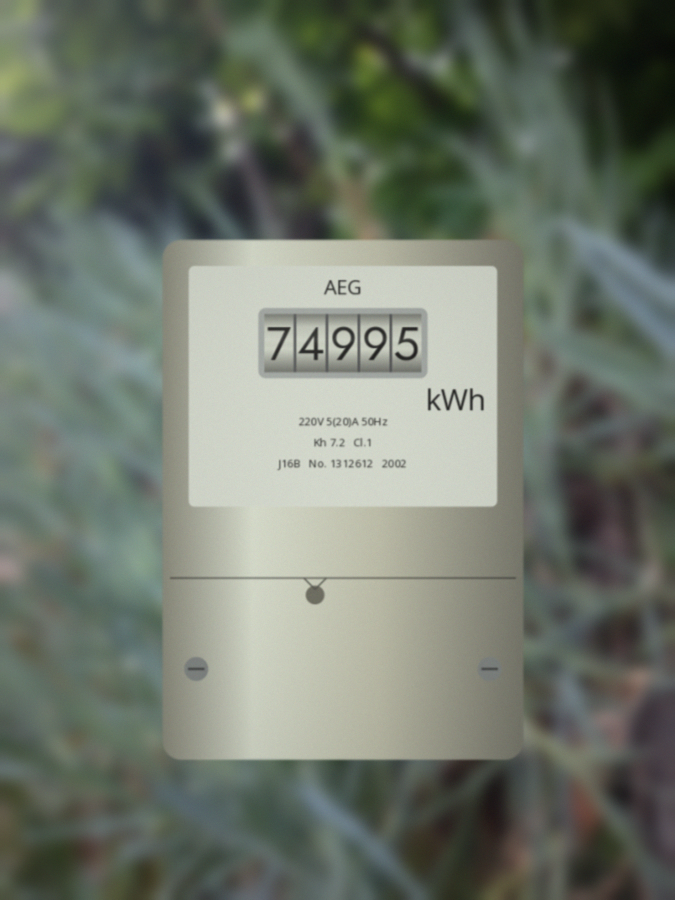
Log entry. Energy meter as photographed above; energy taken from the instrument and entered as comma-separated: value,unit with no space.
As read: 74995,kWh
